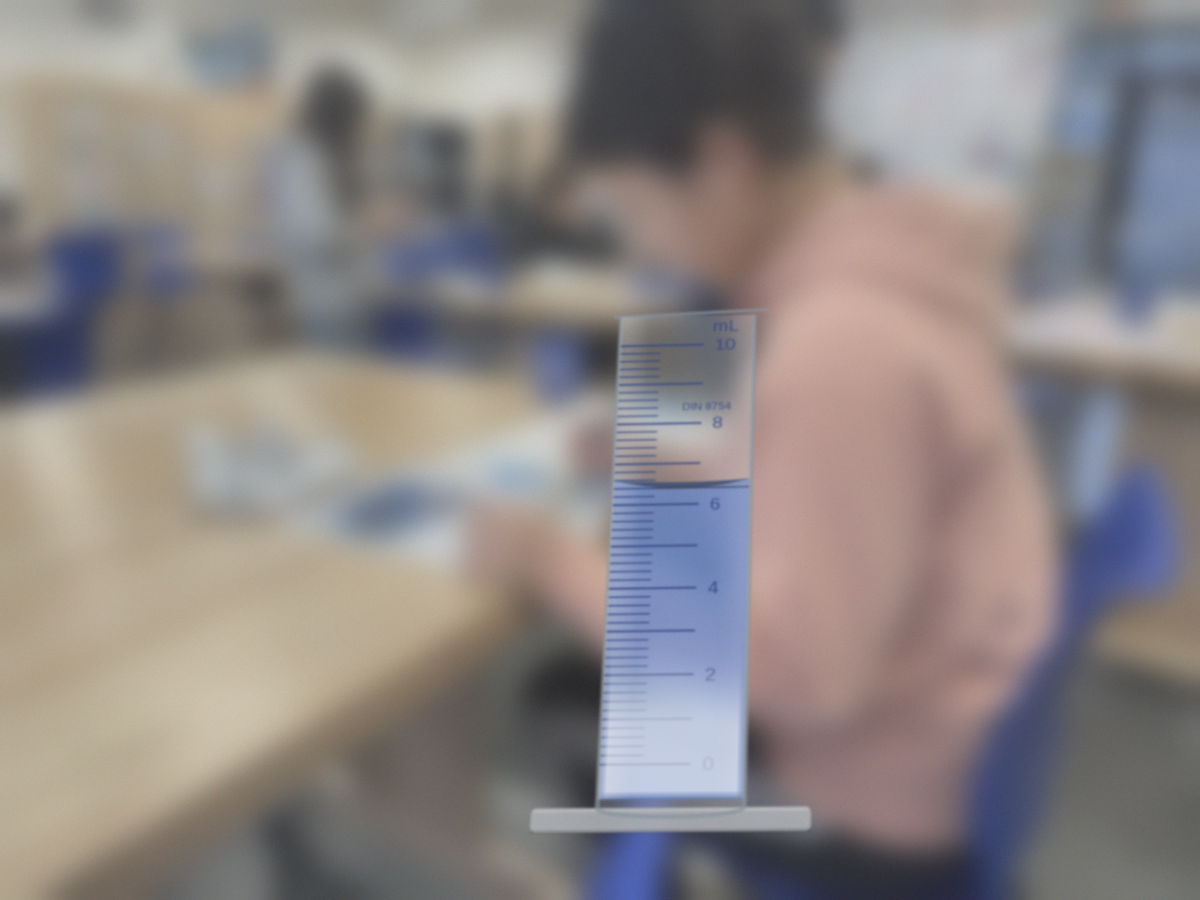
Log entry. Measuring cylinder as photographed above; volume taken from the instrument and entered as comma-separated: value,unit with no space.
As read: 6.4,mL
